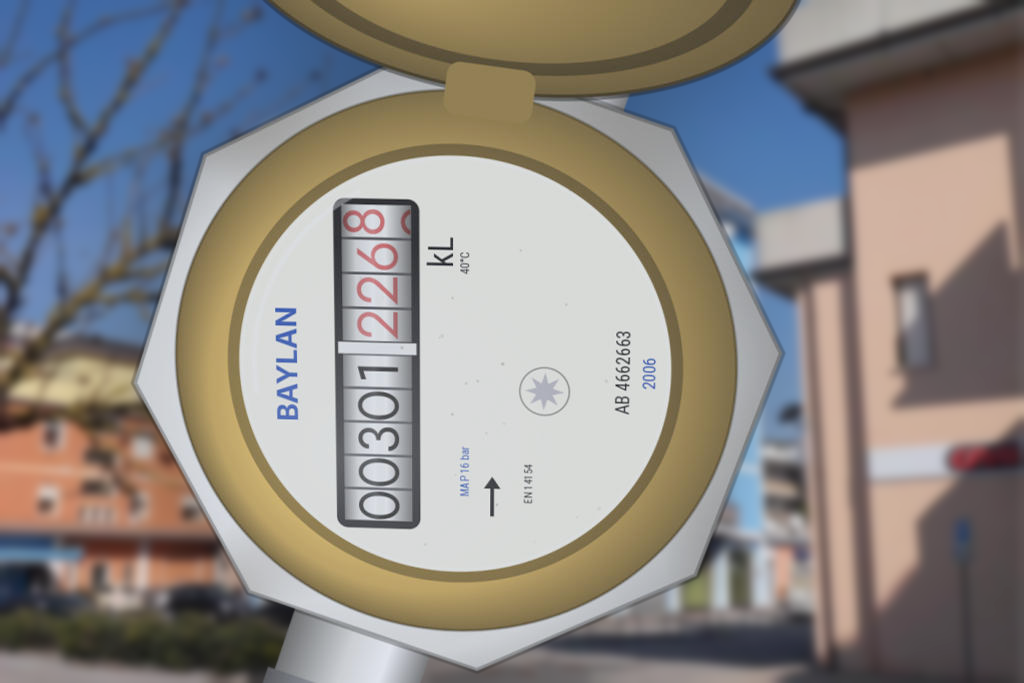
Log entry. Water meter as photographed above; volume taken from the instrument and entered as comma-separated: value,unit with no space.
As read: 301.2268,kL
